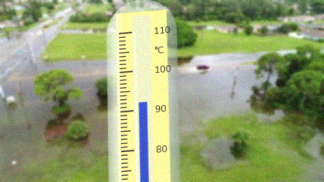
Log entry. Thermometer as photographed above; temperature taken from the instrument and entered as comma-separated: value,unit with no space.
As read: 92,°C
